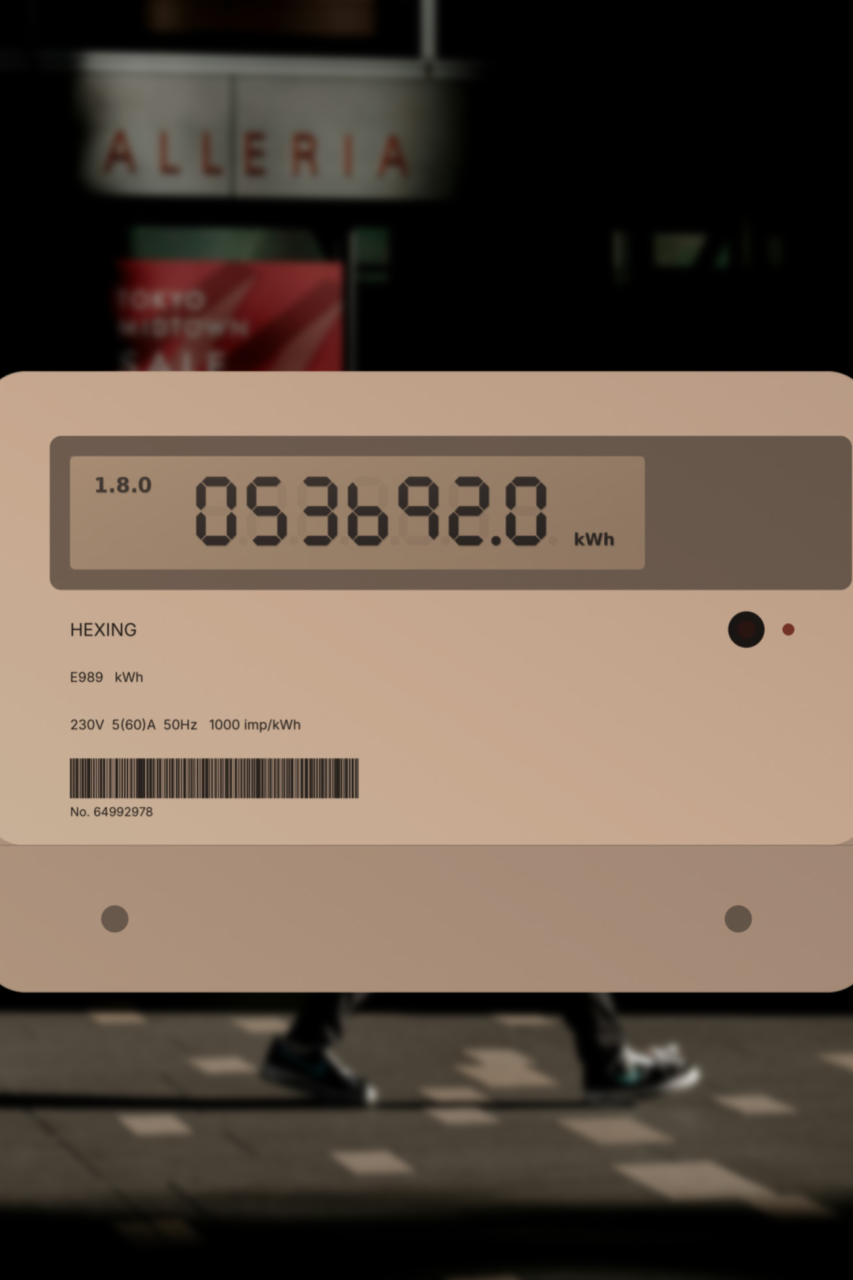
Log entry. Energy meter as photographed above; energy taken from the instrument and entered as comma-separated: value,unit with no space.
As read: 53692.0,kWh
